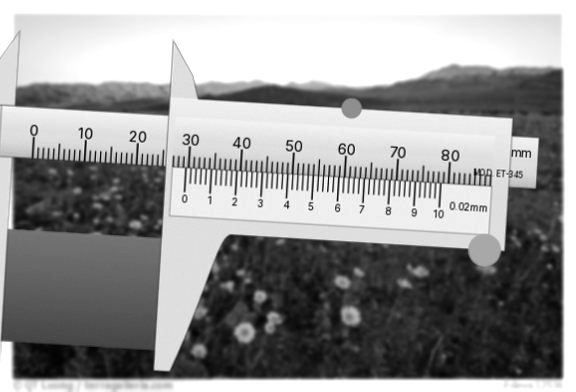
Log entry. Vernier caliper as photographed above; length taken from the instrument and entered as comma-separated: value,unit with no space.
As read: 29.5,mm
